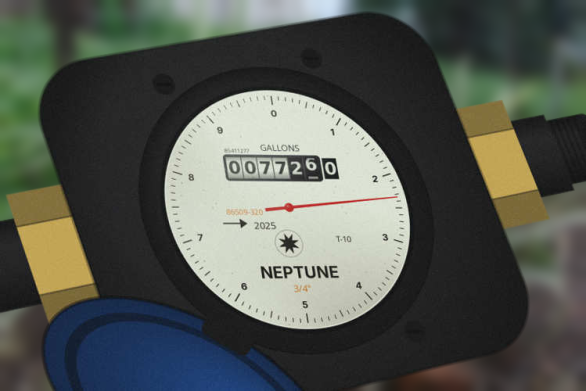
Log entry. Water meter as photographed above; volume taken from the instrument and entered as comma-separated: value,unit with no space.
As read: 77262.3,gal
